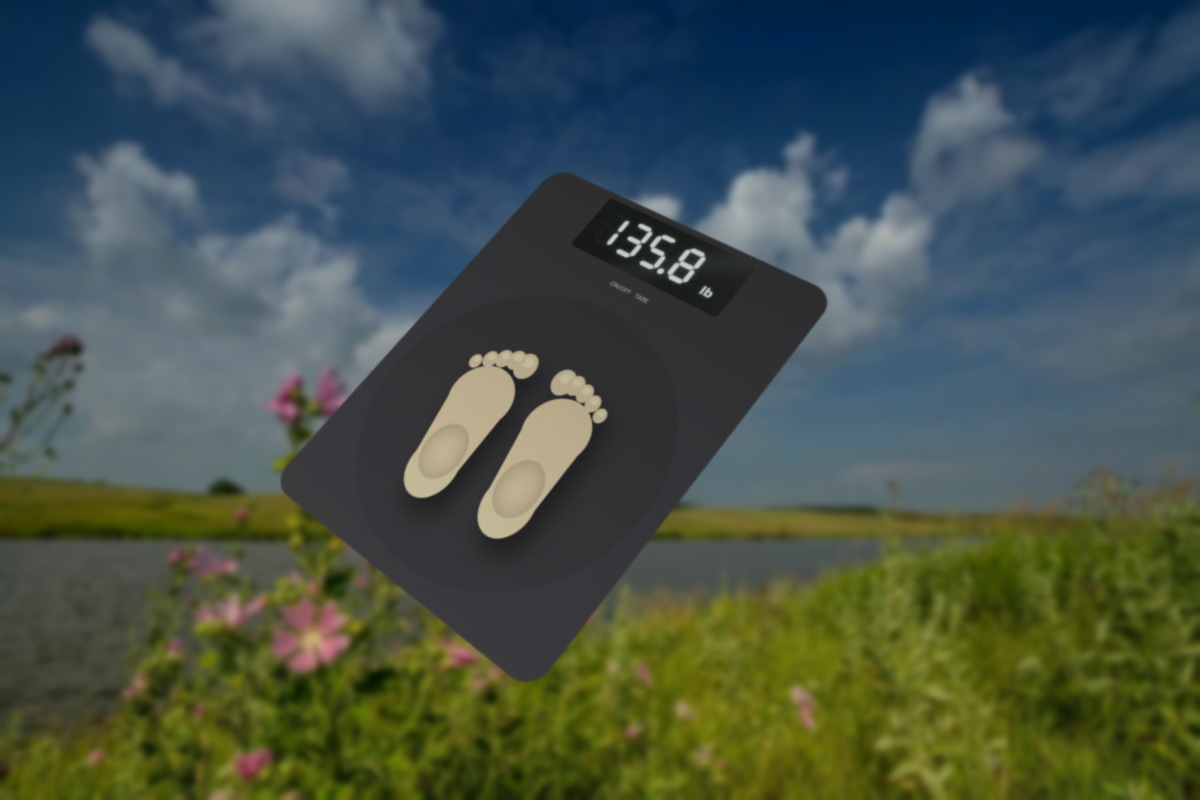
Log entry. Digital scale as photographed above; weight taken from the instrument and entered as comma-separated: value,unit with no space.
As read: 135.8,lb
